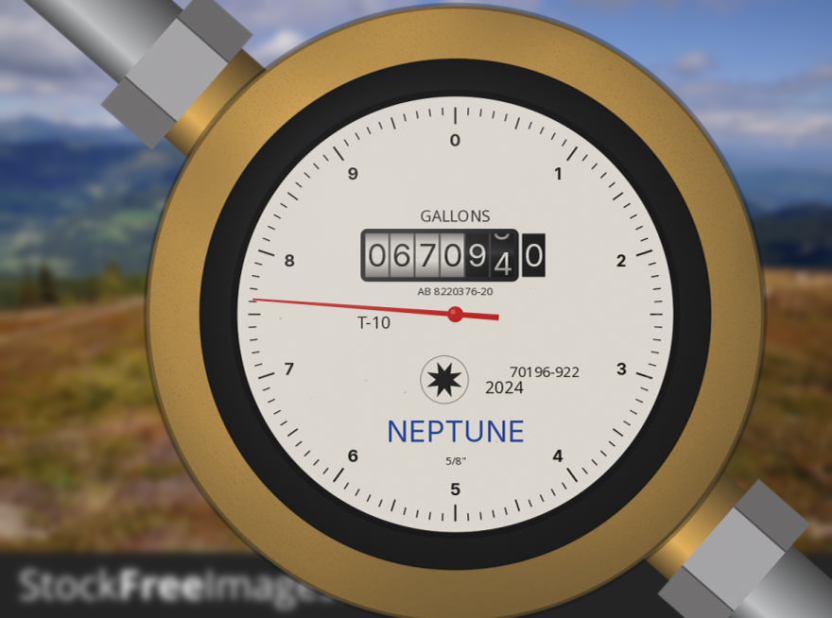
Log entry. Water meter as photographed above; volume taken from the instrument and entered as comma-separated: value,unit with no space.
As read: 670937.6,gal
